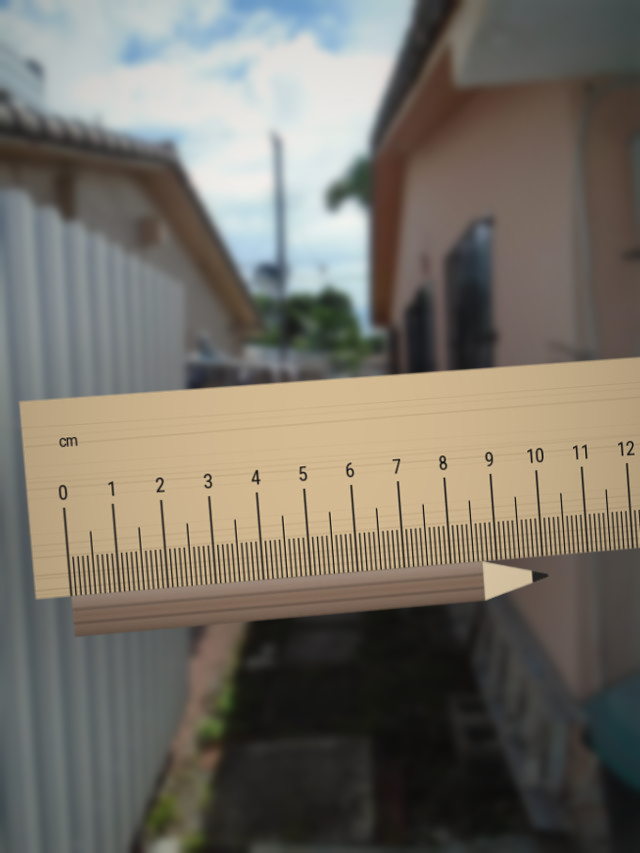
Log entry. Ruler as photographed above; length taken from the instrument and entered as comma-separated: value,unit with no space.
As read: 10.1,cm
